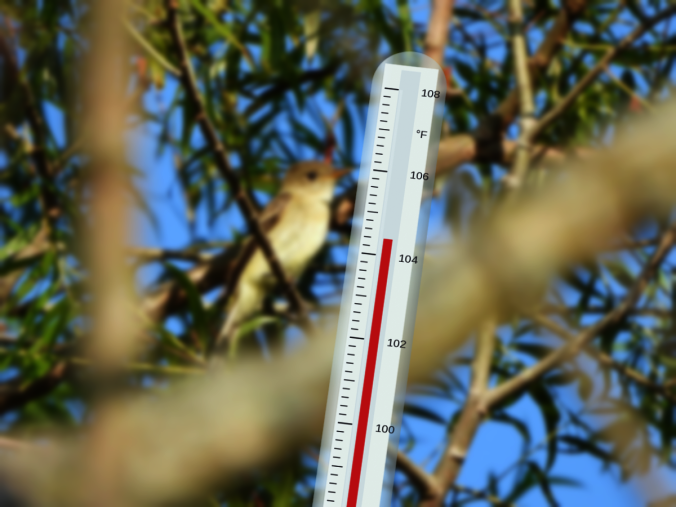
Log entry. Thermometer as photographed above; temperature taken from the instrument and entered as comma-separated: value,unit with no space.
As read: 104.4,°F
